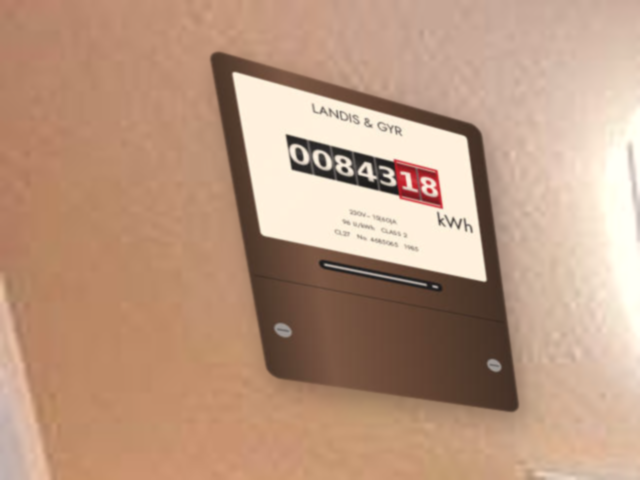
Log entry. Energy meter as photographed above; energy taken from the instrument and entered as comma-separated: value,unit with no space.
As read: 843.18,kWh
